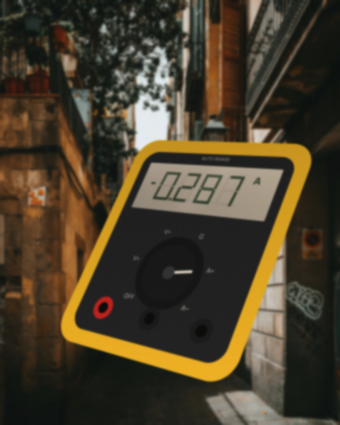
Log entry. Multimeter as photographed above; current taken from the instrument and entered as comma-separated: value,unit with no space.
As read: -0.287,A
